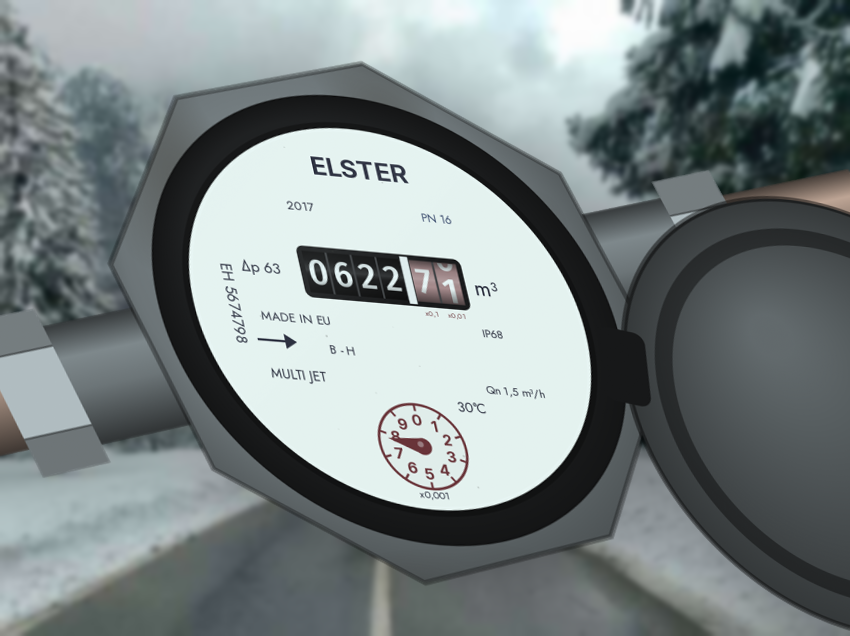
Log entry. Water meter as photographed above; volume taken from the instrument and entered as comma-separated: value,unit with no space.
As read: 622.707,m³
